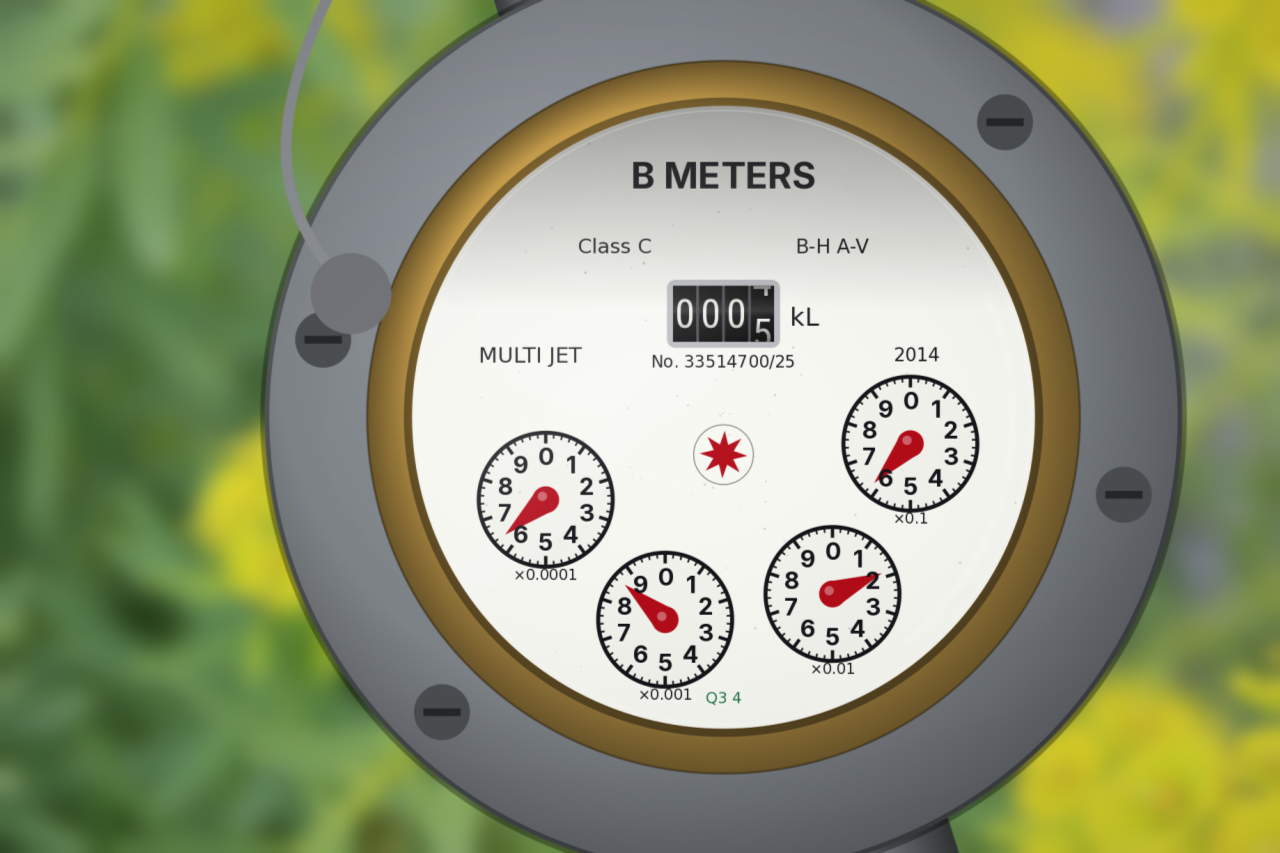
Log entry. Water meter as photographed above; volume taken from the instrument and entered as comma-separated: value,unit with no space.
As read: 4.6186,kL
